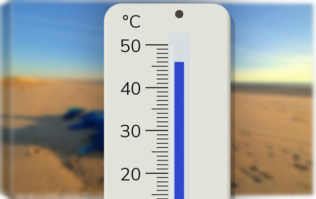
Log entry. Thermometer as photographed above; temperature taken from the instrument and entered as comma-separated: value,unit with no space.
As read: 46,°C
